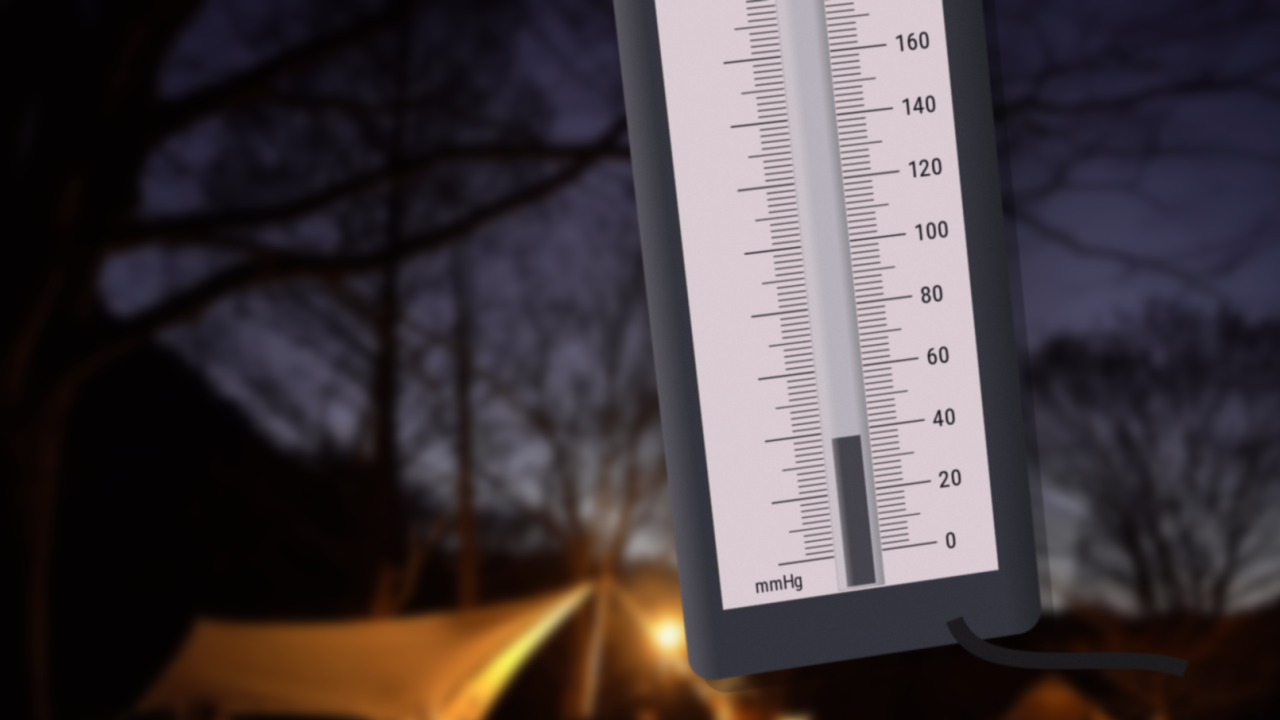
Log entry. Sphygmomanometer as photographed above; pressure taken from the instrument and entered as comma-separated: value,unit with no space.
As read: 38,mmHg
